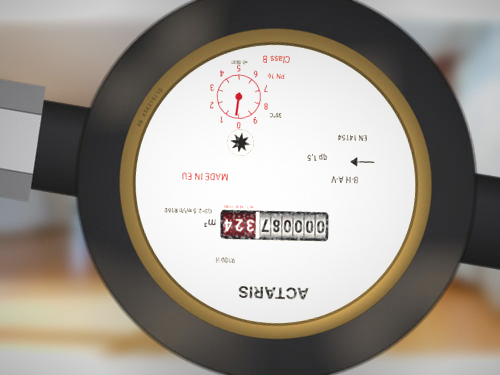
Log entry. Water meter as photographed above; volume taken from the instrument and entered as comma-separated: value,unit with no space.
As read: 87.3240,m³
